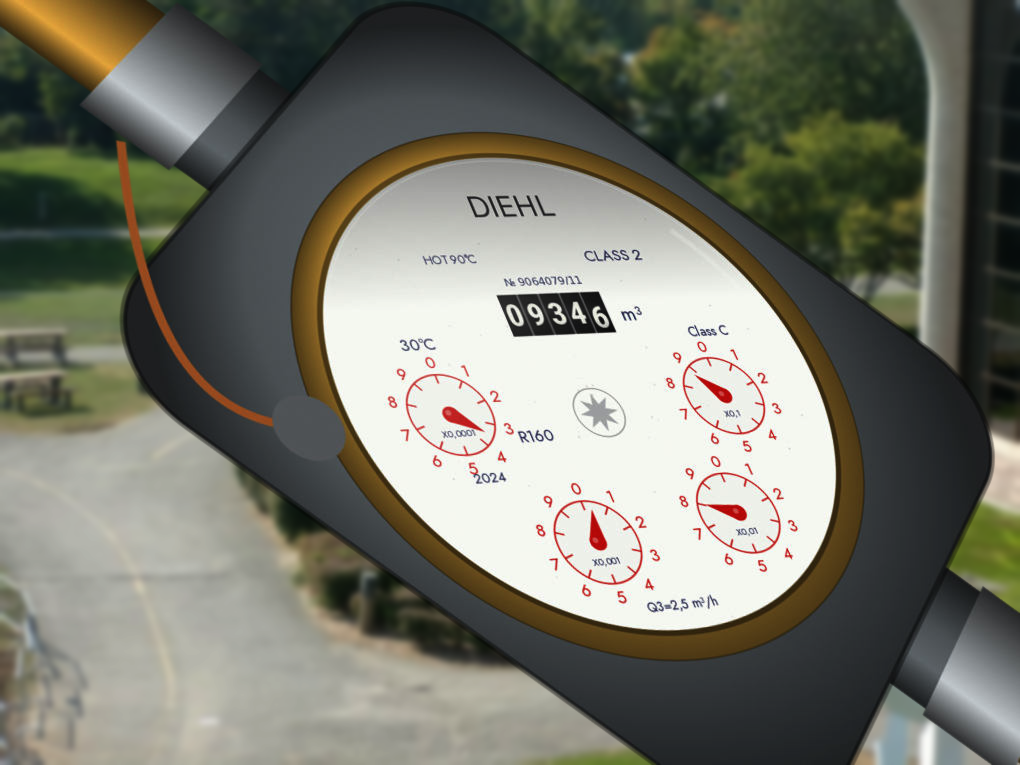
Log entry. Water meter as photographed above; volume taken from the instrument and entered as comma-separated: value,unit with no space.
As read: 9345.8803,m³
